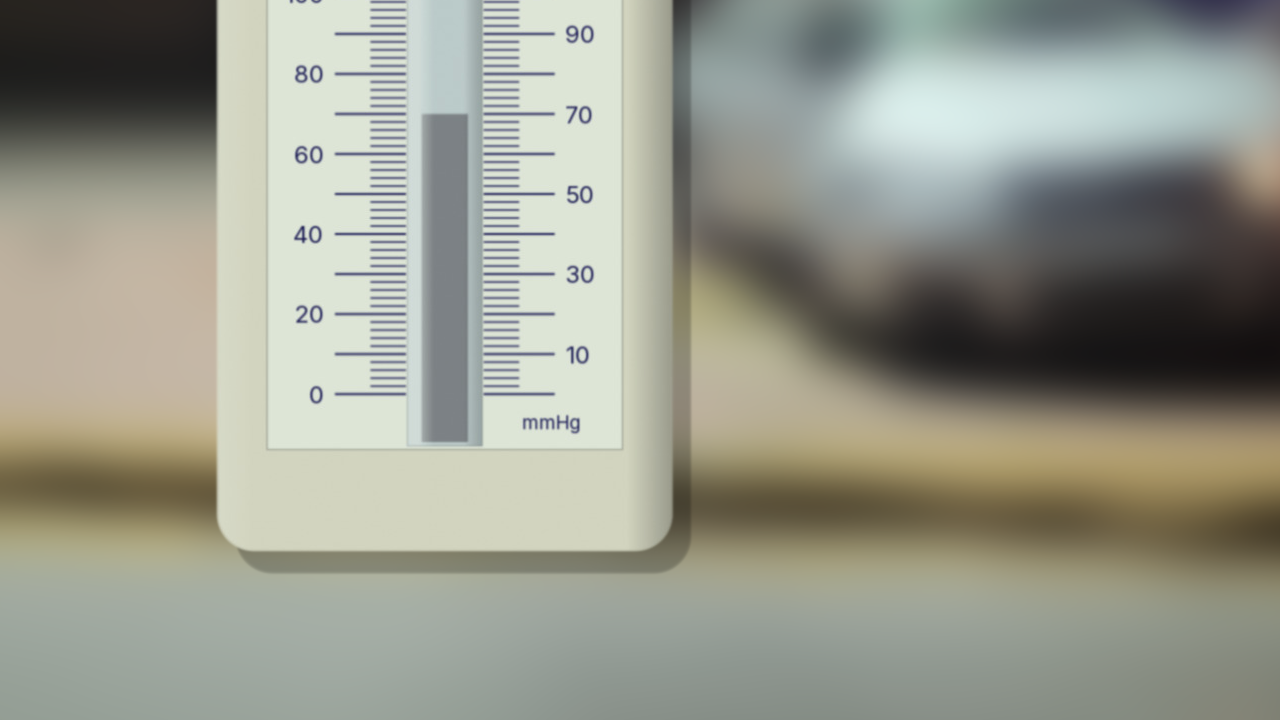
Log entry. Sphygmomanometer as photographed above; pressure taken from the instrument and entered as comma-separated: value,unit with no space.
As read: 70,mmHg
